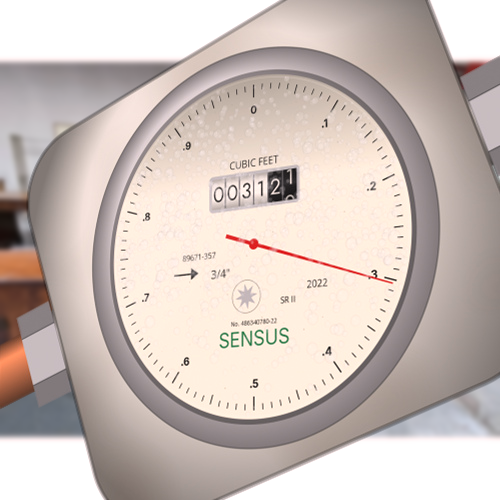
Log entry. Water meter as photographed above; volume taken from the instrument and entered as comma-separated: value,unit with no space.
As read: 3121.30,ft³
